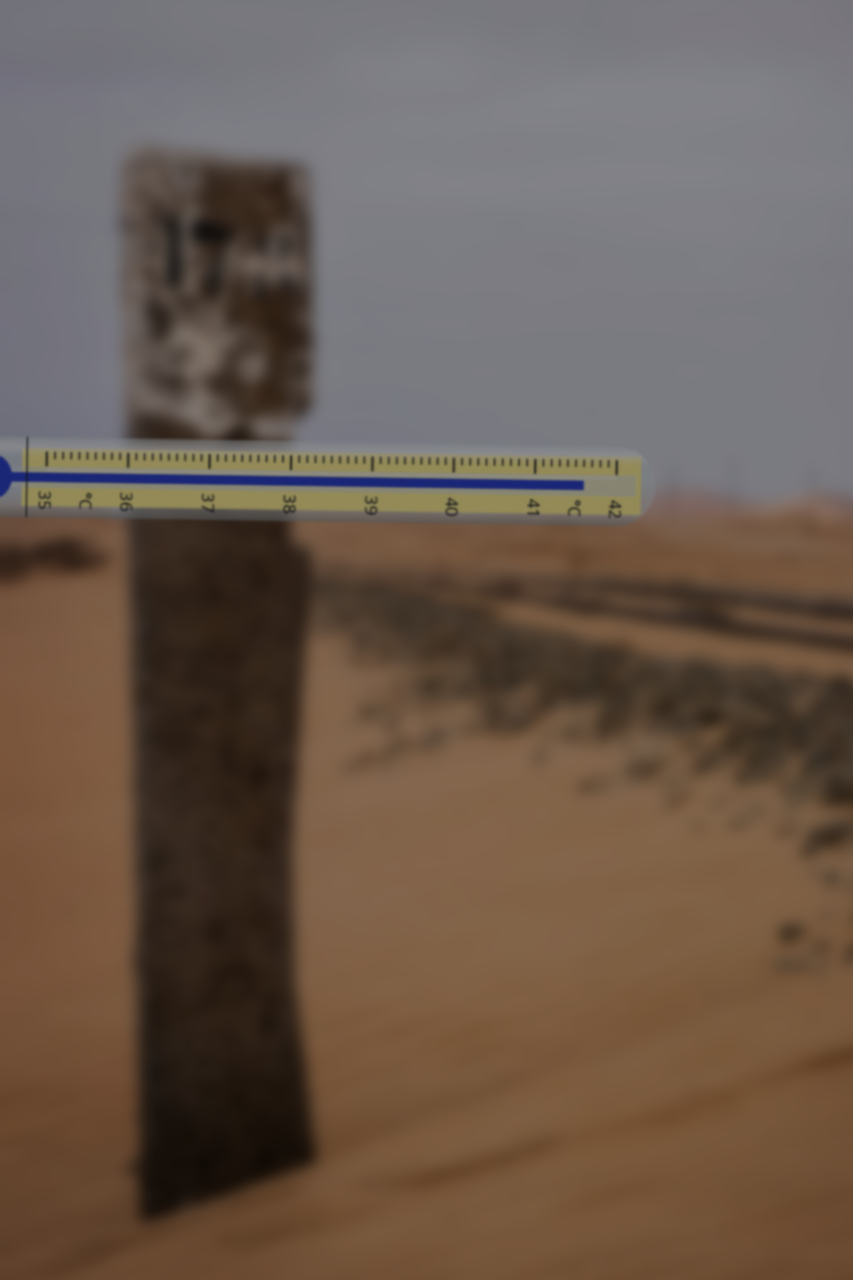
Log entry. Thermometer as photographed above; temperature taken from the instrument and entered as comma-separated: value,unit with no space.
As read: 41.6,°C
